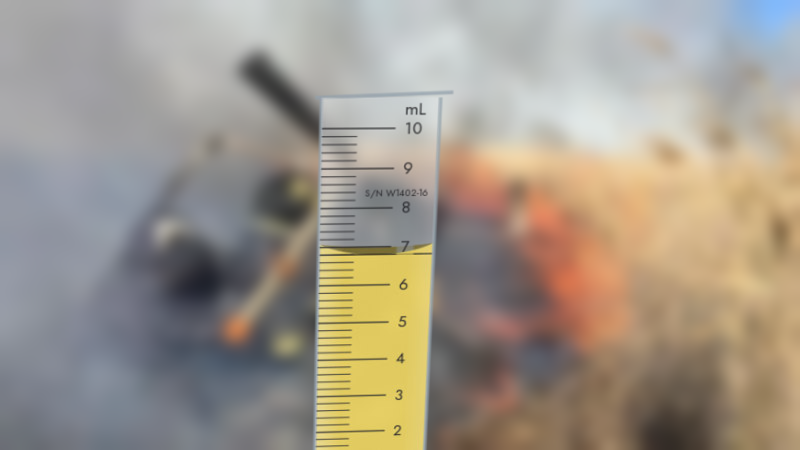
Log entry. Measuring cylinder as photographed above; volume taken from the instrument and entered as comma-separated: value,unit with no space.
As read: 6.8,mL
